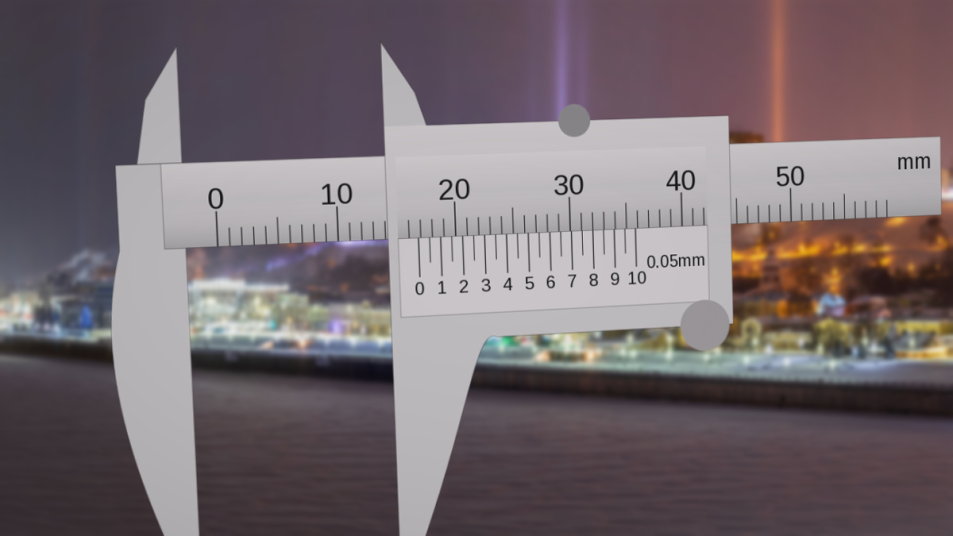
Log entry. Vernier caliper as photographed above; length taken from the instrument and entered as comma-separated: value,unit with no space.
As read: 16.8,mm
